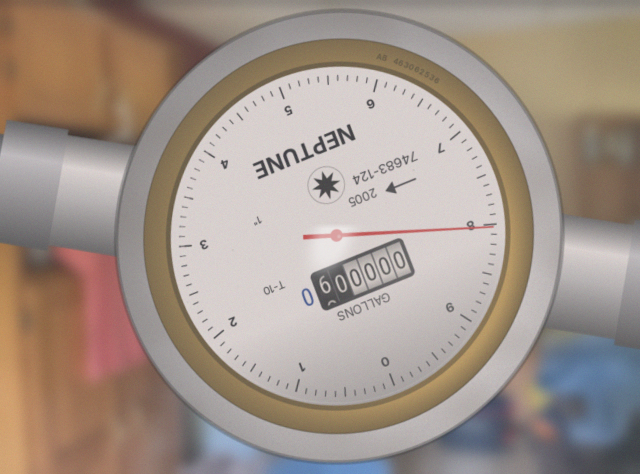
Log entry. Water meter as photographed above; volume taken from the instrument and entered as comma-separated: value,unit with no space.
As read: 88.0,gal
